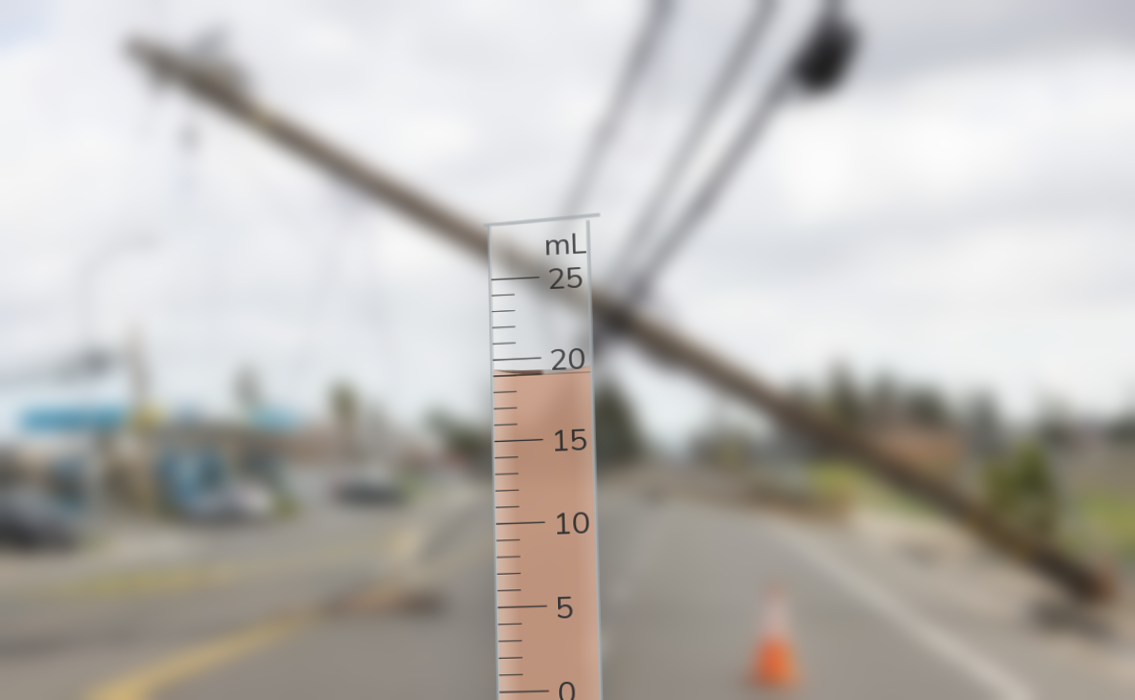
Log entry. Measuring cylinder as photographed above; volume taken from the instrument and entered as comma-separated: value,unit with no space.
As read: 19,mL
